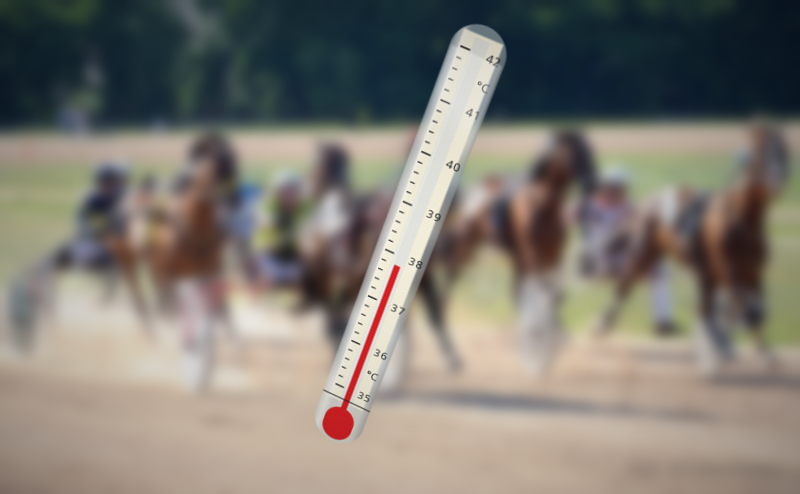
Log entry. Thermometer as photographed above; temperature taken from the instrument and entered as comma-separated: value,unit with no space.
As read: 37.8,°C
